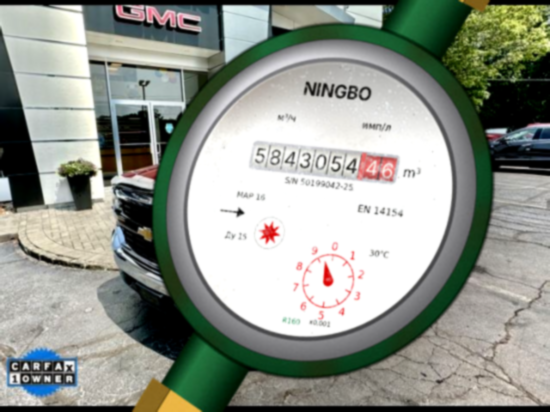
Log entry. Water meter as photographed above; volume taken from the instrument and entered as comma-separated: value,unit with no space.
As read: 5843054.459,m³
